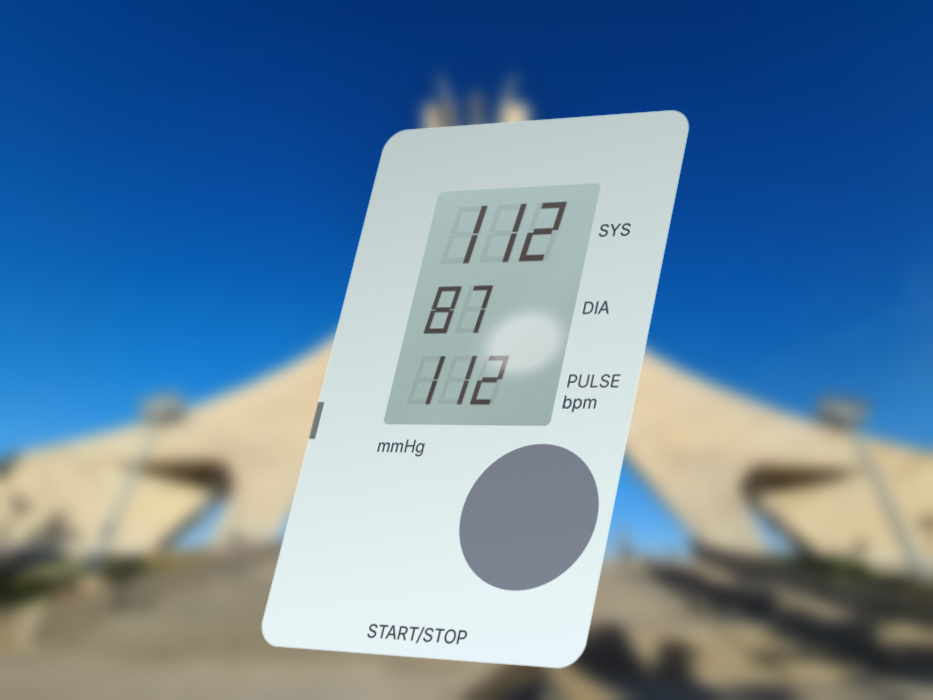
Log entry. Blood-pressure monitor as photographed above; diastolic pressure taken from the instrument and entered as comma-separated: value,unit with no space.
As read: 87,mmHg
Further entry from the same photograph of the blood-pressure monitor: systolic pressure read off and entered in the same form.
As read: 112,mmHg
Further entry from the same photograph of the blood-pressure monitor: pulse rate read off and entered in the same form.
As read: 112,bpm
